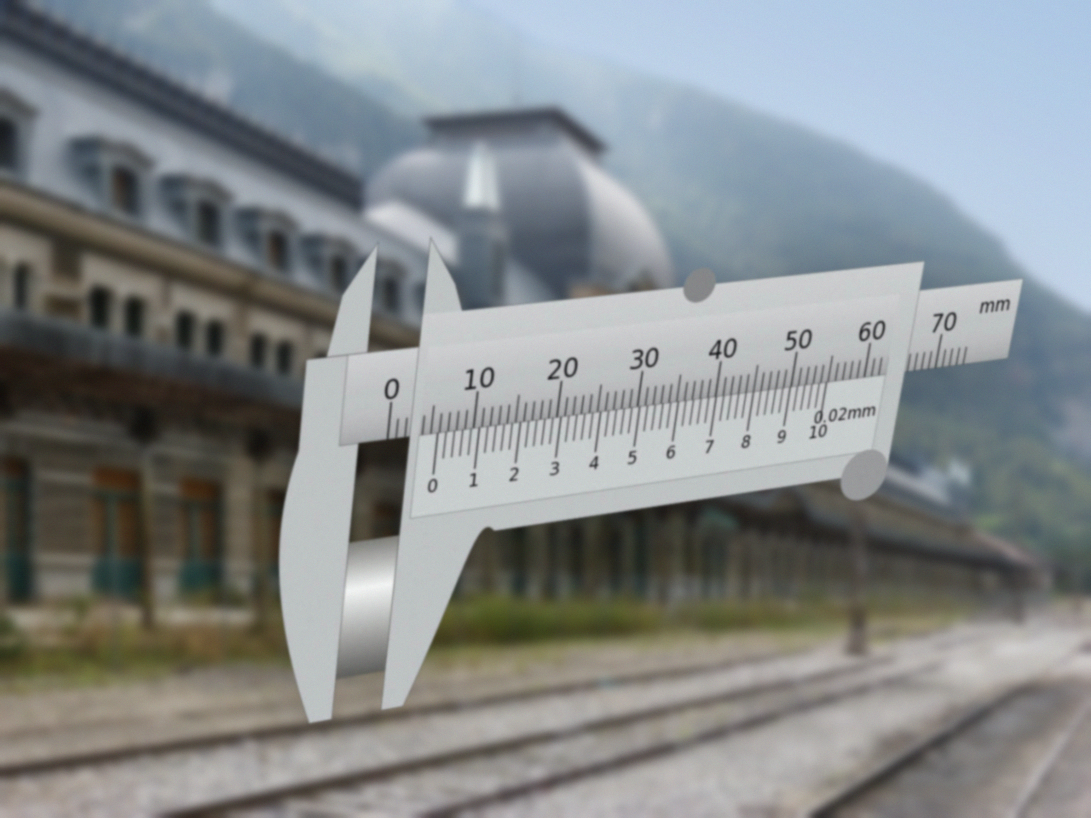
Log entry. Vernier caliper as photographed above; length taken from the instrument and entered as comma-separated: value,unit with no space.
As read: 5.8,mm
